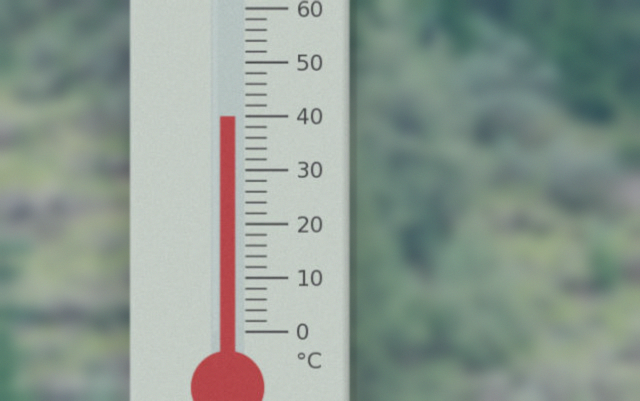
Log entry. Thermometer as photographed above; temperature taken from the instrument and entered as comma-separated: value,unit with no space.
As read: 40,°C
